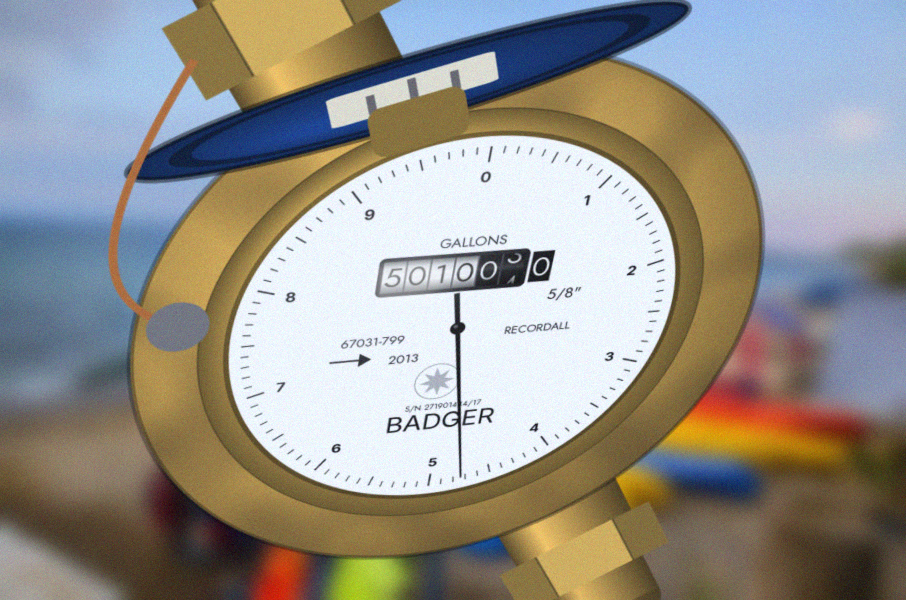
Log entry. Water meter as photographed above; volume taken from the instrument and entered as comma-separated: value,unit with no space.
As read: 5010034.7,gal
